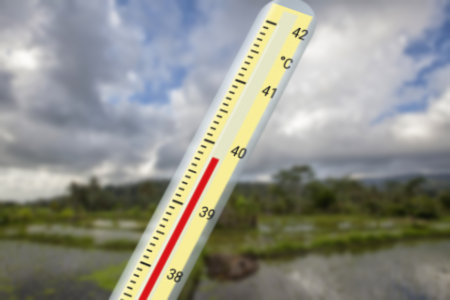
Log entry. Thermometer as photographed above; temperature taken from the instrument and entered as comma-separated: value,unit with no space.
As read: 39.8,°C
